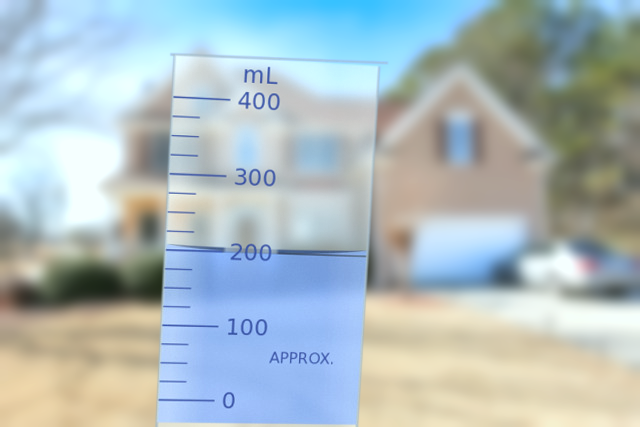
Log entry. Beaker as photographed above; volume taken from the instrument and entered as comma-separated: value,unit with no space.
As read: 200,mL
